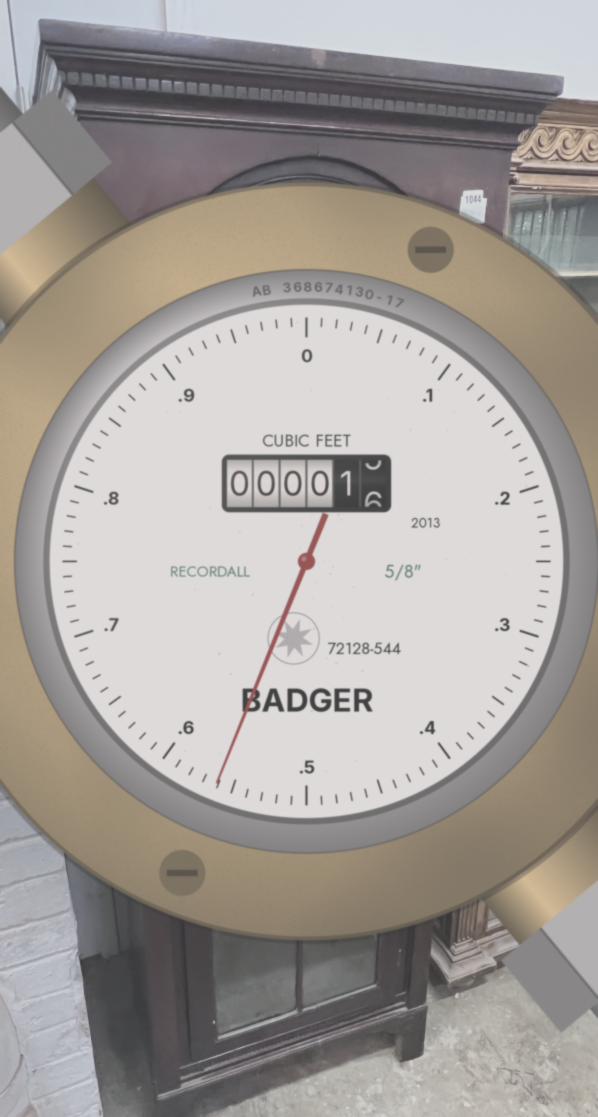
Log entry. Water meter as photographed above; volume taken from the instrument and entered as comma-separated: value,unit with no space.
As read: 15.56,ft³
